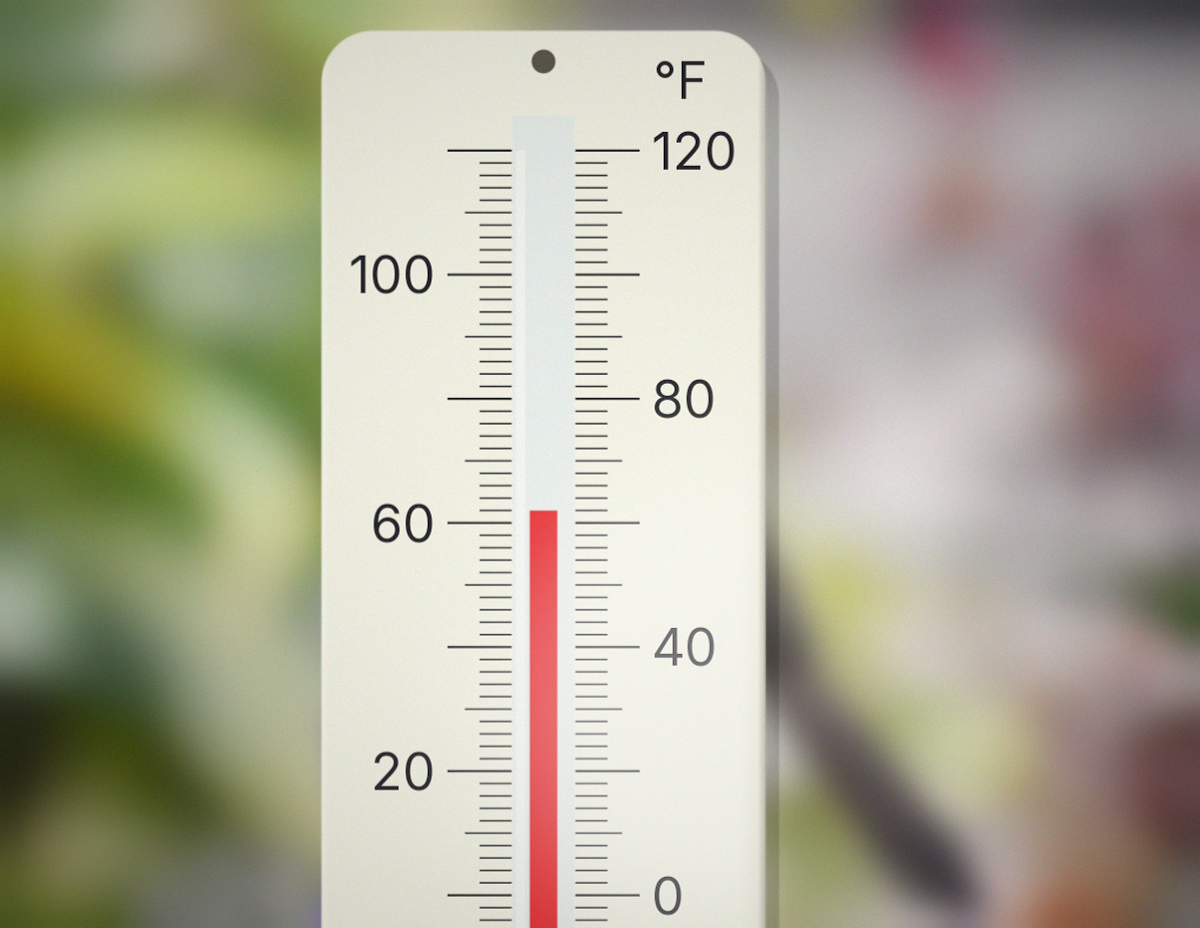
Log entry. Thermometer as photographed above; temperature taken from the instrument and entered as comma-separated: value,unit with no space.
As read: 62,°F
